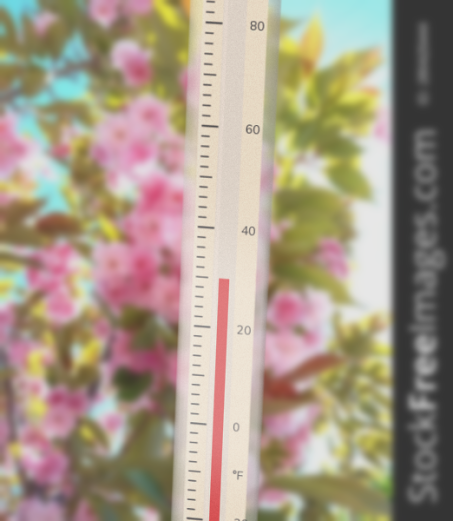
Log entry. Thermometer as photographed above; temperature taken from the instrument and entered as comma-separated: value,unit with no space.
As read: 30,°F
